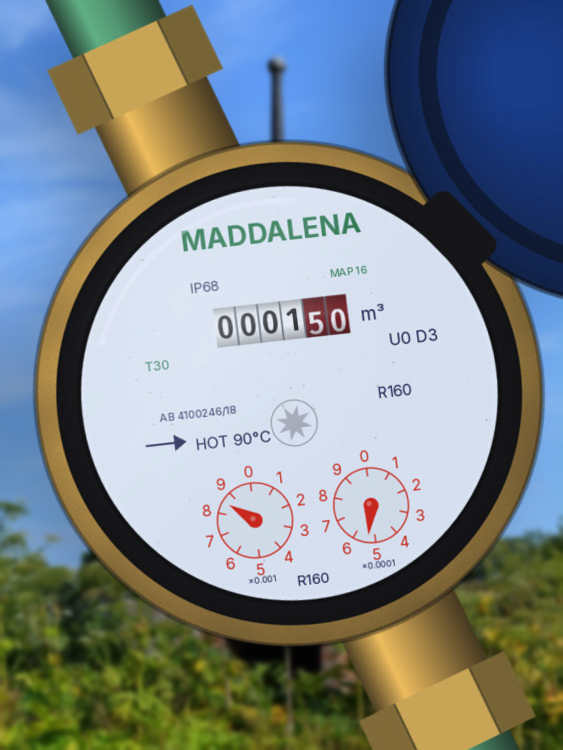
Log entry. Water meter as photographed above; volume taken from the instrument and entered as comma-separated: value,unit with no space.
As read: 1.4985,m³
